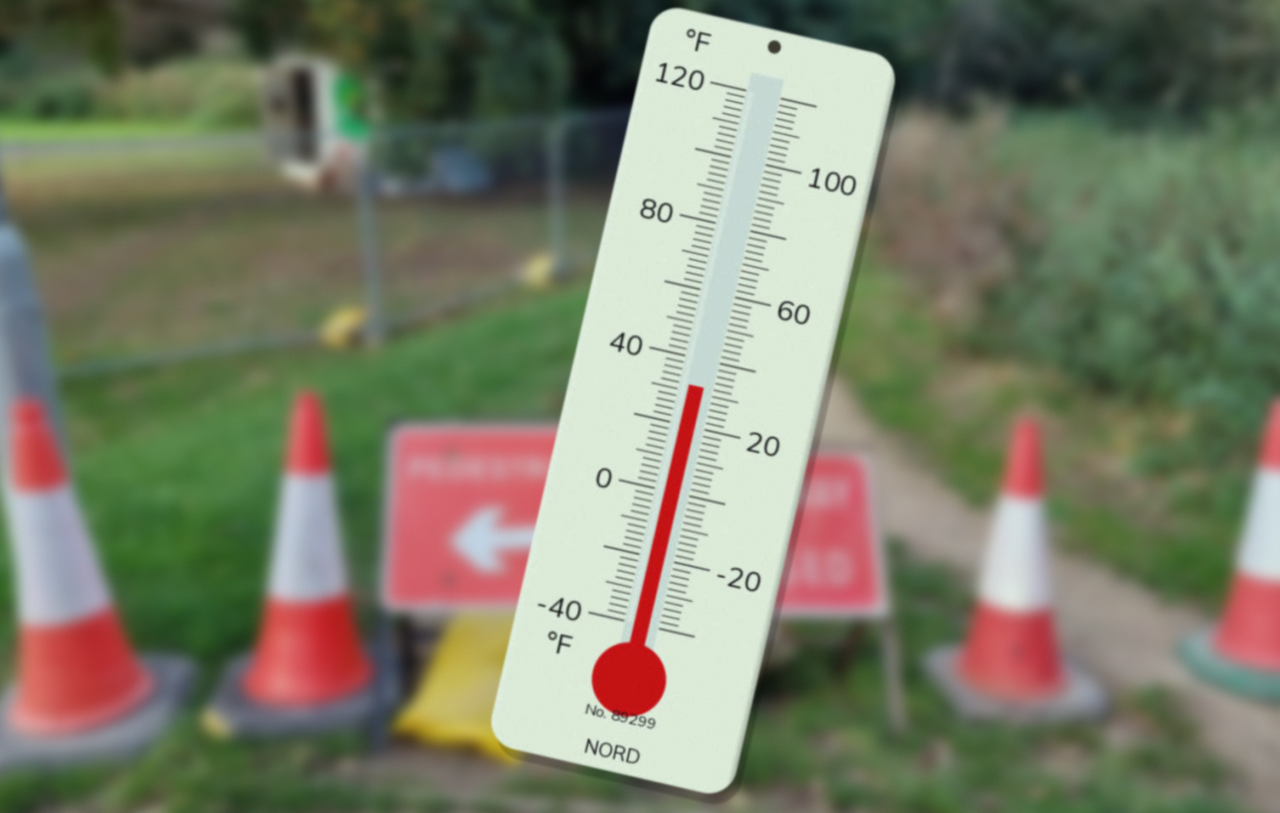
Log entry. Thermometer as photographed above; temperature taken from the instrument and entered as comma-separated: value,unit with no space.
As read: 32,°F
